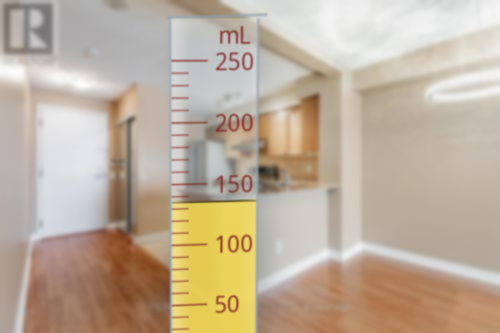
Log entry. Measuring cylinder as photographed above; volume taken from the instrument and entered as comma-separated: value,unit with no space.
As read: 135,mL
